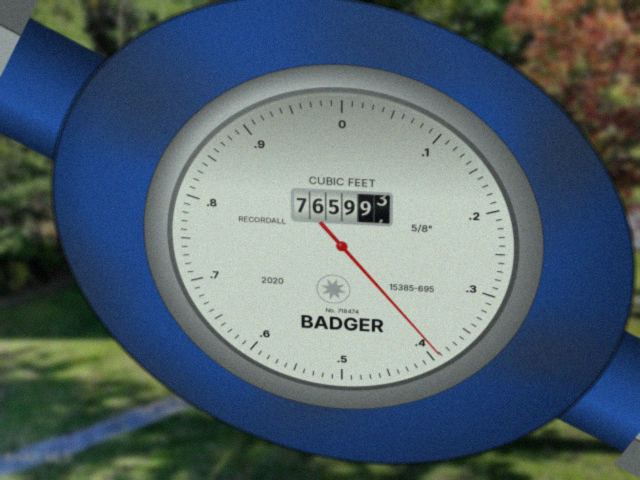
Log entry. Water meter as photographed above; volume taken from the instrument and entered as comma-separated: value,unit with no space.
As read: 765993.39,ft³
